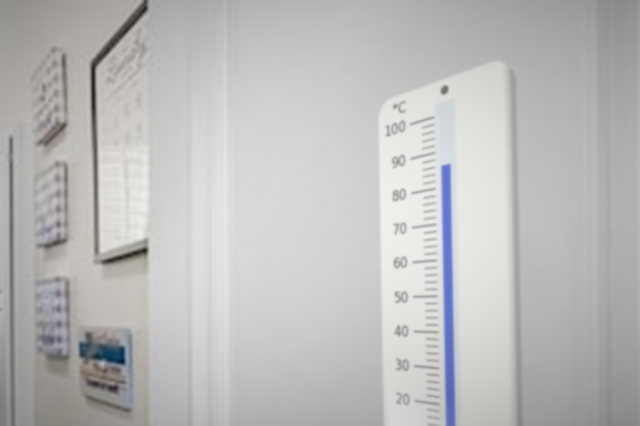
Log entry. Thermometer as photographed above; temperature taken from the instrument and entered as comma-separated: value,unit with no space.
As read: 86,°C
